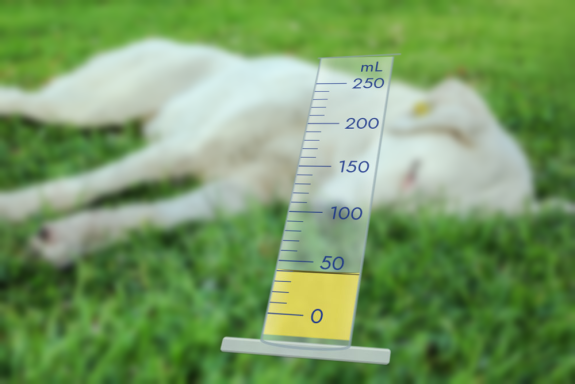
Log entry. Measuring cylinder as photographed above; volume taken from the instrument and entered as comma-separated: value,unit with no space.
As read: 40,mL
